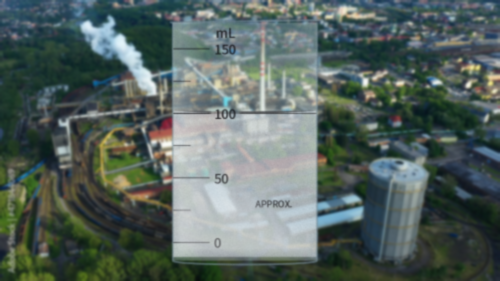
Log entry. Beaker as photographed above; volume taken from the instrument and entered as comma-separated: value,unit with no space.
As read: 100,mL
